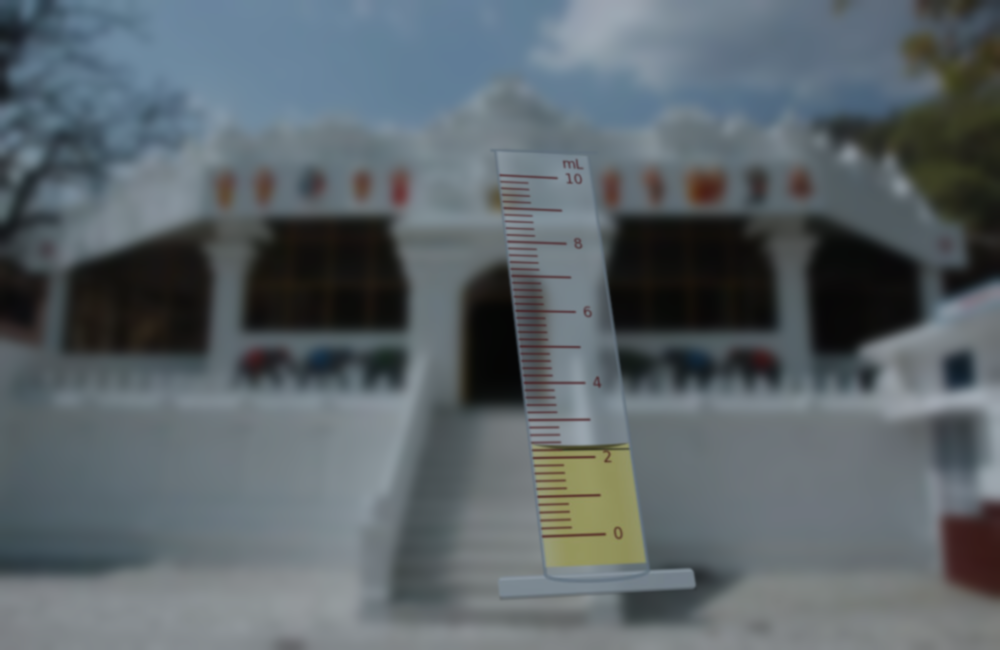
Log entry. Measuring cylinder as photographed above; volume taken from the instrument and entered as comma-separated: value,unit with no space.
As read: 2.2,mL
